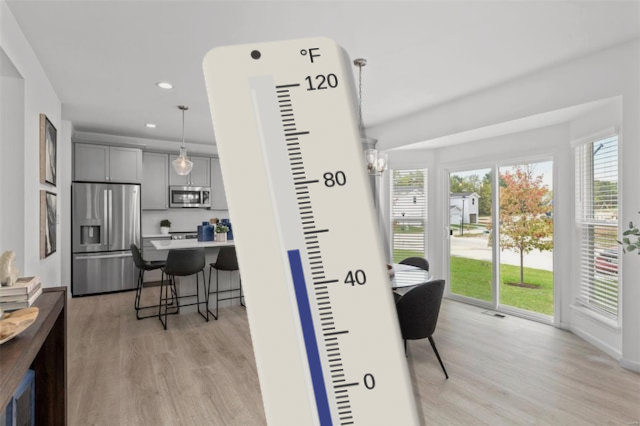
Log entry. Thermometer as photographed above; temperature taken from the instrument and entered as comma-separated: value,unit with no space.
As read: 54,°F
